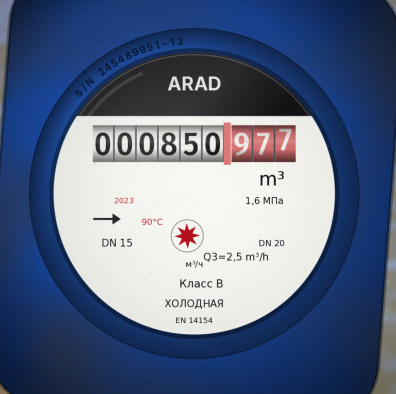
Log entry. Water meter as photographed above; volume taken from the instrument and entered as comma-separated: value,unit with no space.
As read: 850.977,m³
